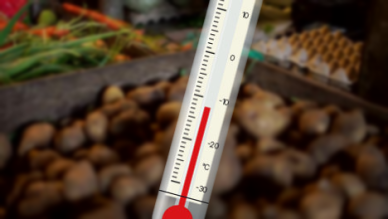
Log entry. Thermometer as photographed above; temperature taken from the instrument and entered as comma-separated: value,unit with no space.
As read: -12,°C
